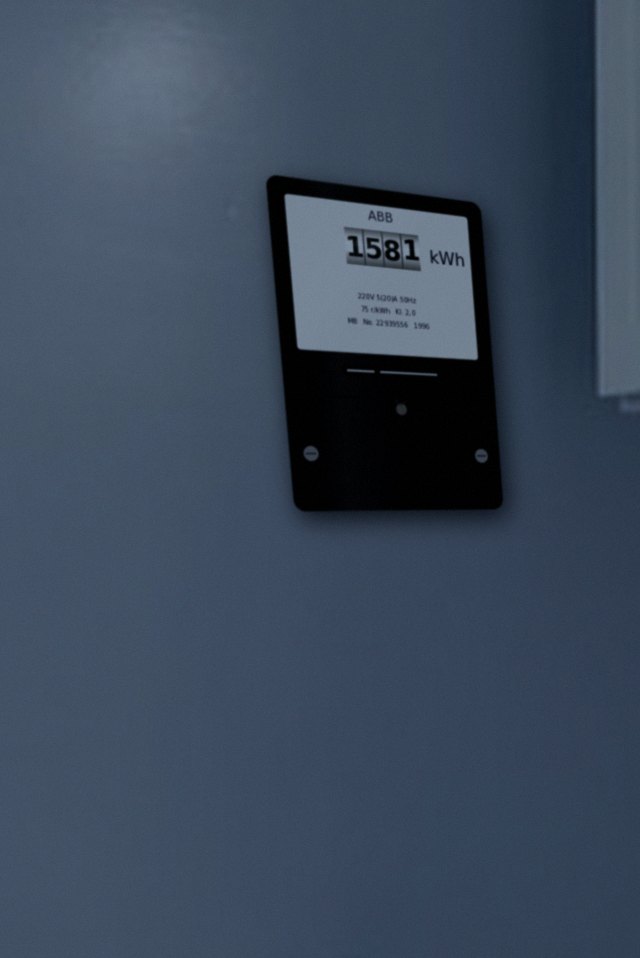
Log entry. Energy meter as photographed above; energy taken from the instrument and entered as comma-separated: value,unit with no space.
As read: 1581,kWh
